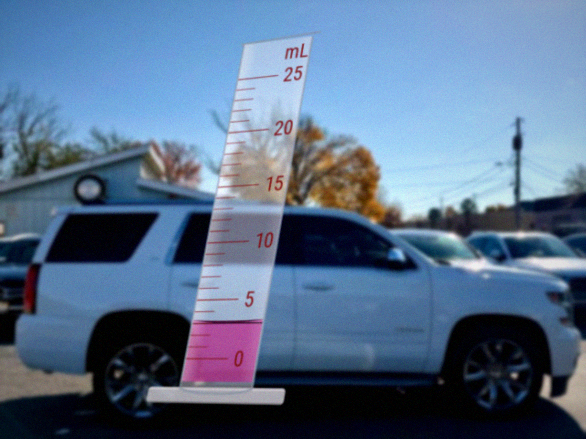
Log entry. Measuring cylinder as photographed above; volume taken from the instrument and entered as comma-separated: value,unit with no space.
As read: 3,mL
